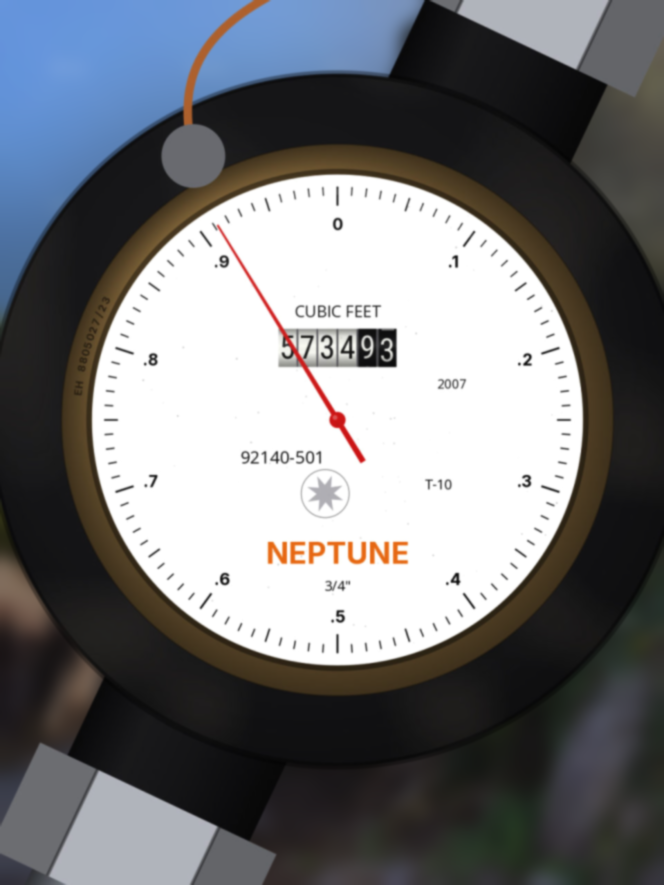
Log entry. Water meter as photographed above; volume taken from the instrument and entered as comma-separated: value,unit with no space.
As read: 573492.91,ft³
